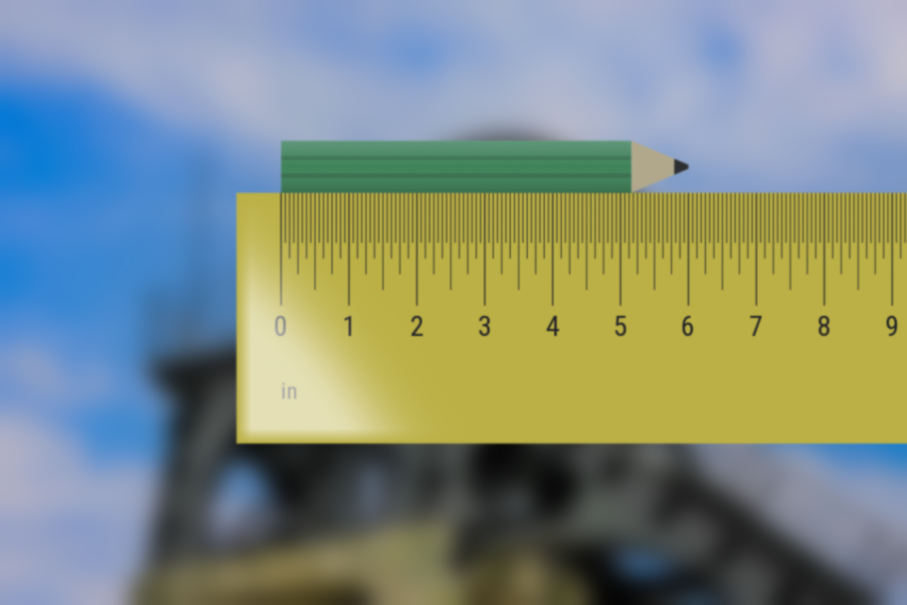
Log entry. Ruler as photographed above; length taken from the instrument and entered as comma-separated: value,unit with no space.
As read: 6,in
